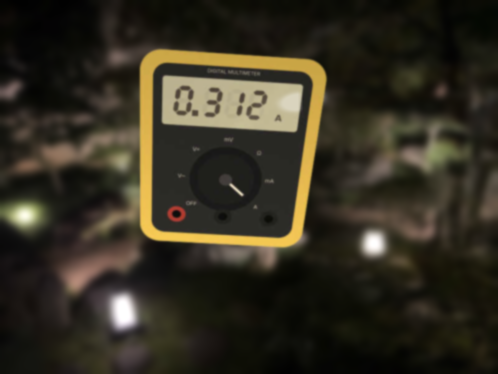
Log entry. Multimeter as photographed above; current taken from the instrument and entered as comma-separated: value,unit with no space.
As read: 0.312,A
